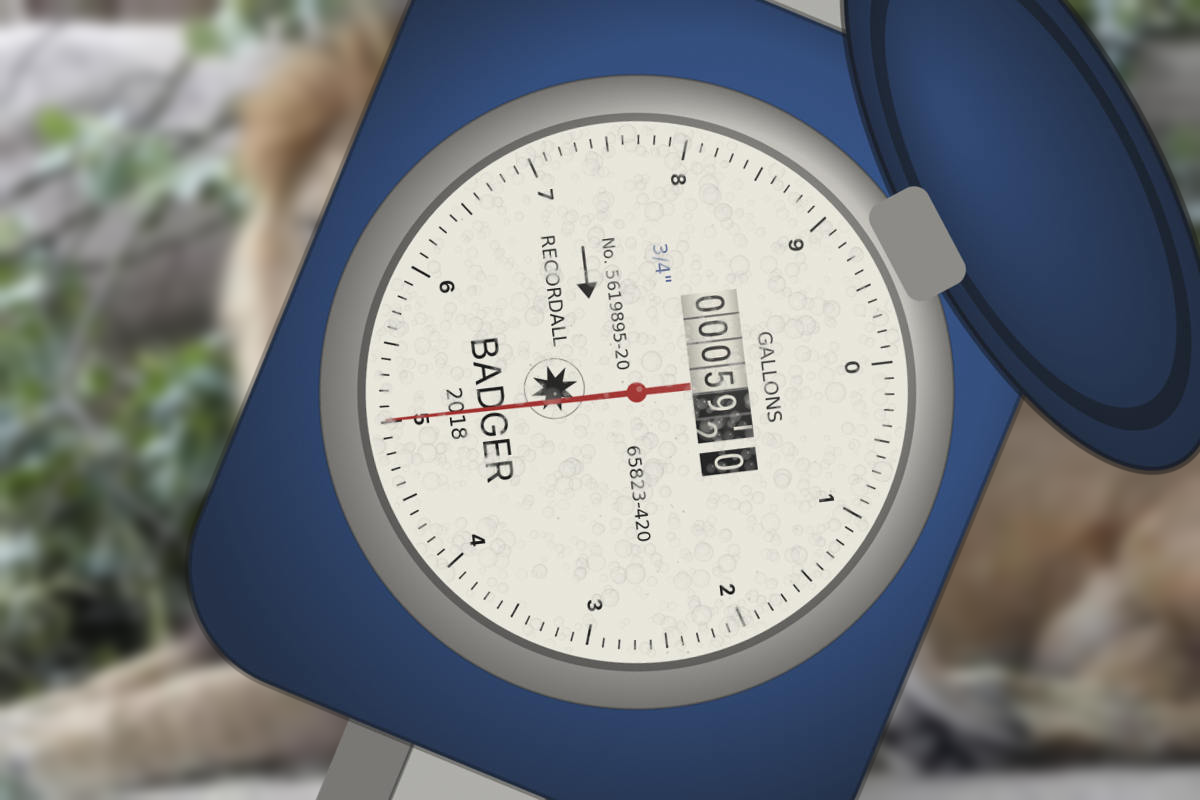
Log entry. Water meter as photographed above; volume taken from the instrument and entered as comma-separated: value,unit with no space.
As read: 5915.0,gal
